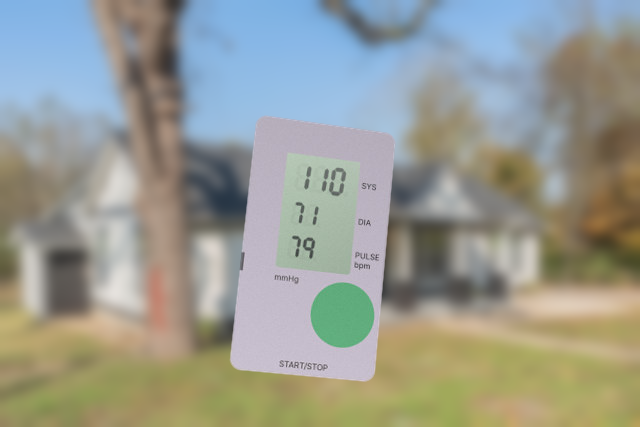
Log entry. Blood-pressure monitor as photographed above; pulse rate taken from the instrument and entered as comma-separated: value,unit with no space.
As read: 79,bpm
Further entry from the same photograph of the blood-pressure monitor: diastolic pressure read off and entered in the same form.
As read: 71,mmHg
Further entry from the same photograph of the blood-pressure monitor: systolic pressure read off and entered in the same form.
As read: 110,mmHg
